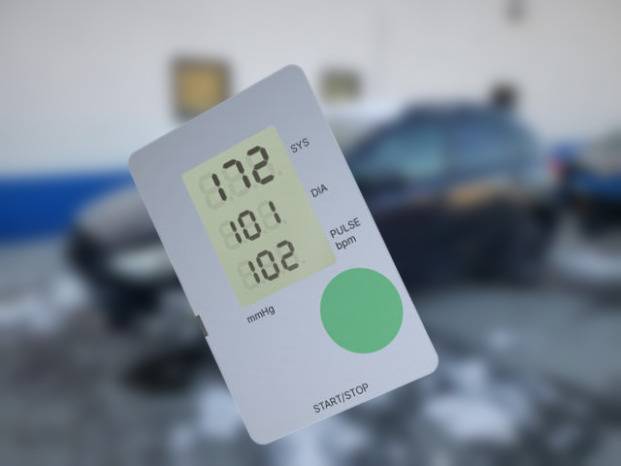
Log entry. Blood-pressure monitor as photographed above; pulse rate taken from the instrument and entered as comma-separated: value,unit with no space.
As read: 102,bpm
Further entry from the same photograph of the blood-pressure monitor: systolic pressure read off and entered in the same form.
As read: 172,mmHg
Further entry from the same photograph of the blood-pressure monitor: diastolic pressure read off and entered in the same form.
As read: 101,mmHg
